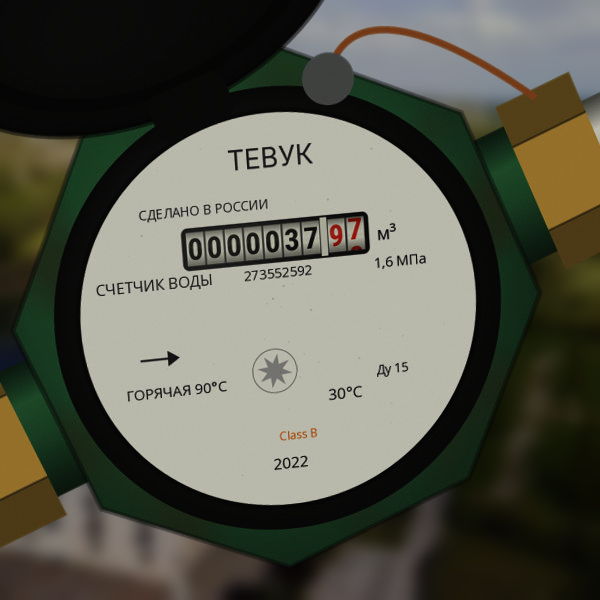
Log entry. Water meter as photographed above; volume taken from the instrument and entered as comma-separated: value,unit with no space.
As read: 37.97,m³
